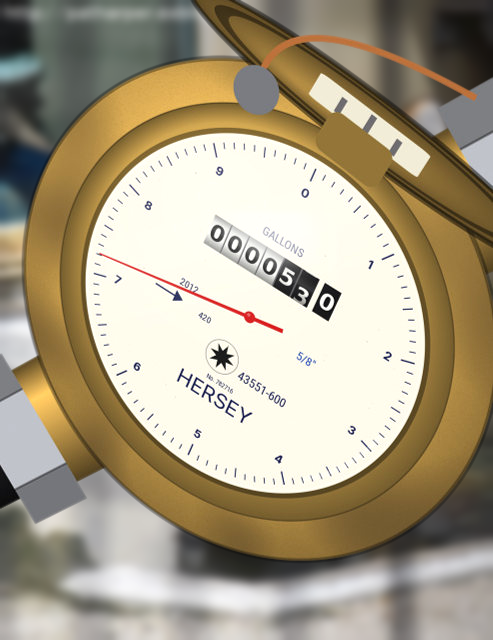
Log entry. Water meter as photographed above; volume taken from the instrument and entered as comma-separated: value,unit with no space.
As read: 527.2,gal
